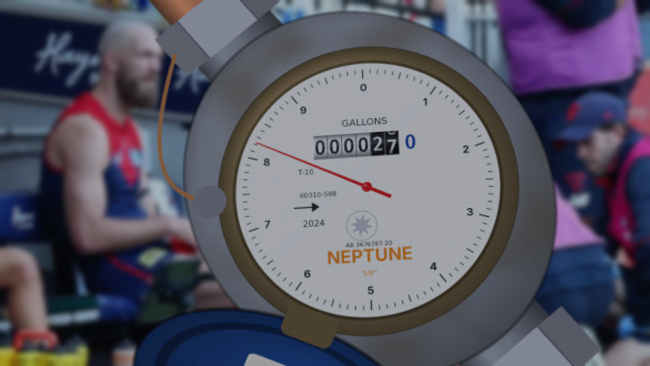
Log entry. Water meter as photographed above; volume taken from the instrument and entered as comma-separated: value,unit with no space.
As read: 268.2,gal
